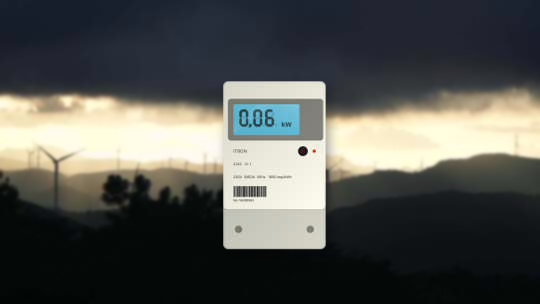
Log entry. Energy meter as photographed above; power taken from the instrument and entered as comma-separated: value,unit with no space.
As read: 0.06,kW
